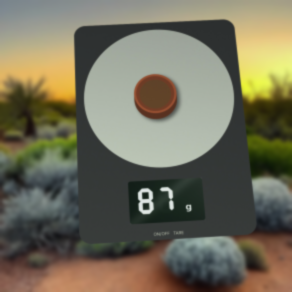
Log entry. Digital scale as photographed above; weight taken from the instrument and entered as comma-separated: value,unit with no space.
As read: 87,g
